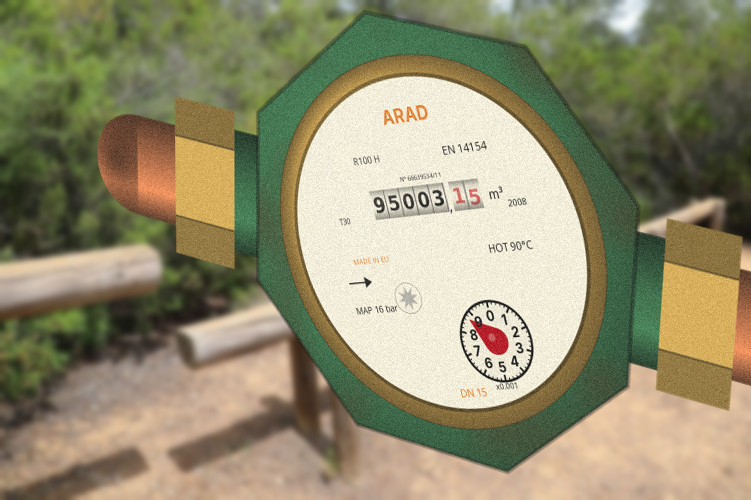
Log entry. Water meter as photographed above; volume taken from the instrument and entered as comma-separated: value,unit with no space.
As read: 95003.148,m³
